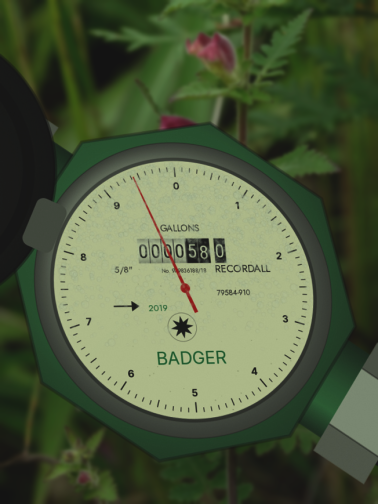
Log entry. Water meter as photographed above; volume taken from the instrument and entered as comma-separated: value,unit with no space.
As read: 579.4,gal
